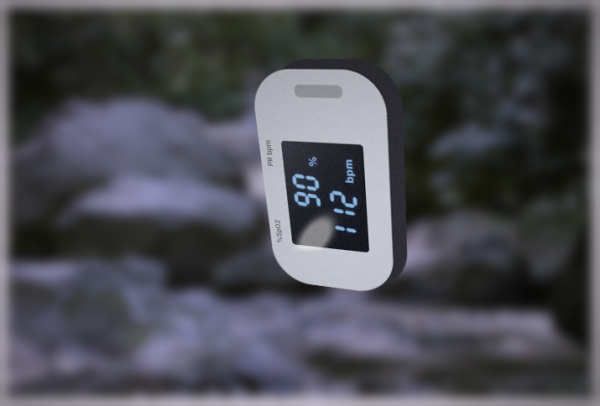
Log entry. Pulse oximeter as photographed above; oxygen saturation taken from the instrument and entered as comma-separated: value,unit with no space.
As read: 90,%
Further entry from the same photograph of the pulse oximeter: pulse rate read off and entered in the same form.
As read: 112,bpm
